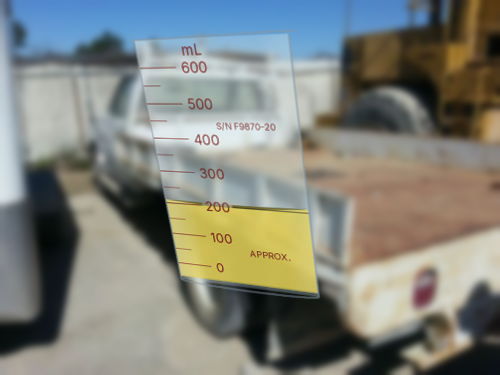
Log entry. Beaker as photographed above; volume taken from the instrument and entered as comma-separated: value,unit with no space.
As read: 200,mL
